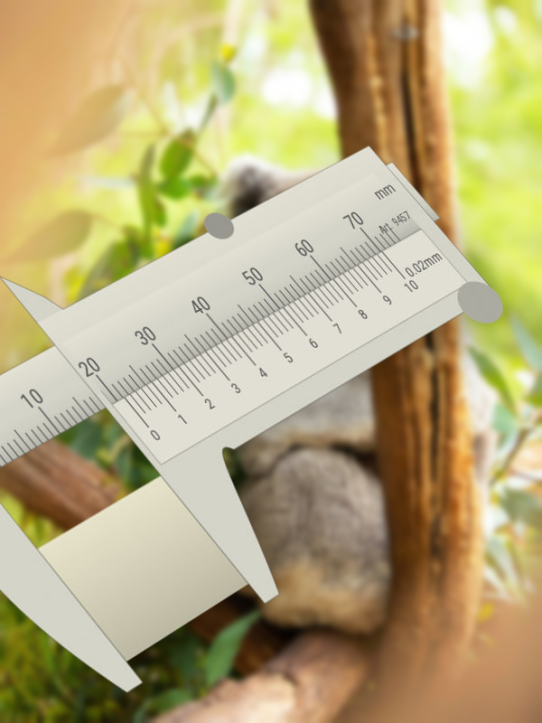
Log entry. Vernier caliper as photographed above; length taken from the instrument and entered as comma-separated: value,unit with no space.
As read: 21.2,mm
